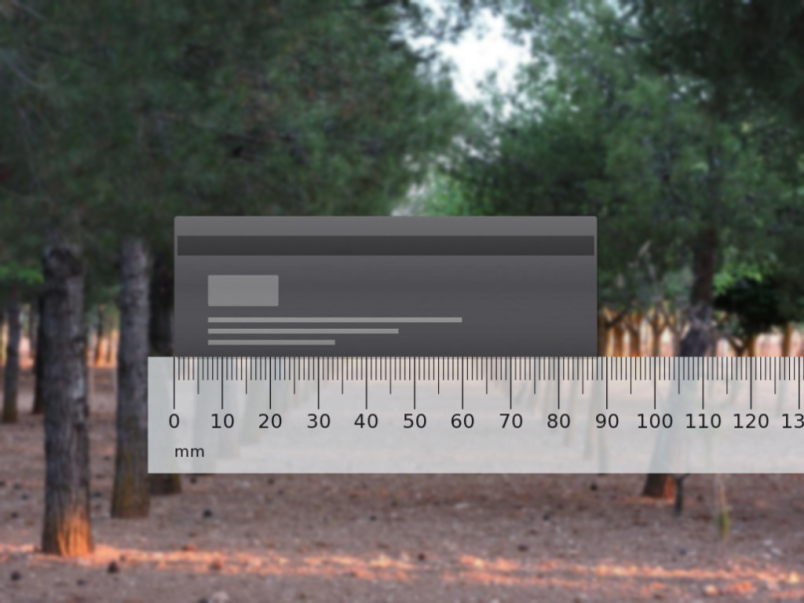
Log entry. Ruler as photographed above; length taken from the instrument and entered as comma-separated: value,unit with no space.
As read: 88,mm
